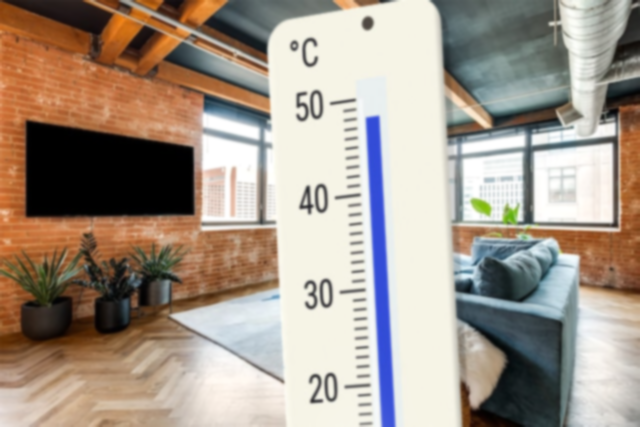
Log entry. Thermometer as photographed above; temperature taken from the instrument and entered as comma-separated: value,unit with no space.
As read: 48,°C
